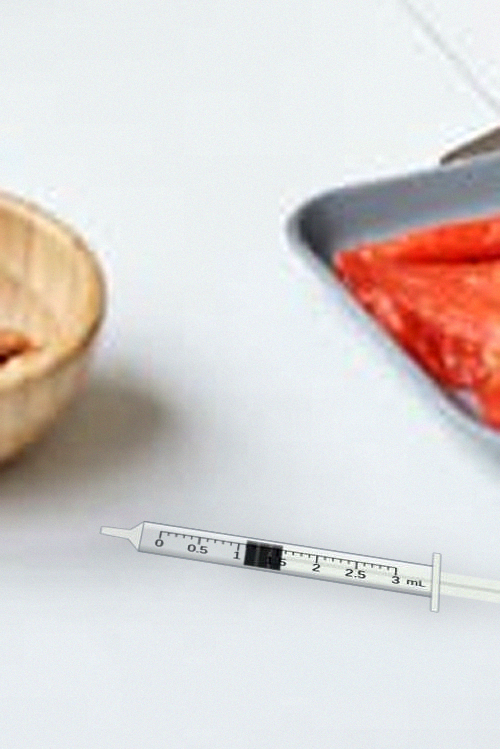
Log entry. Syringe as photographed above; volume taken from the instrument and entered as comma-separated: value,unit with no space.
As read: 1.1,mL
